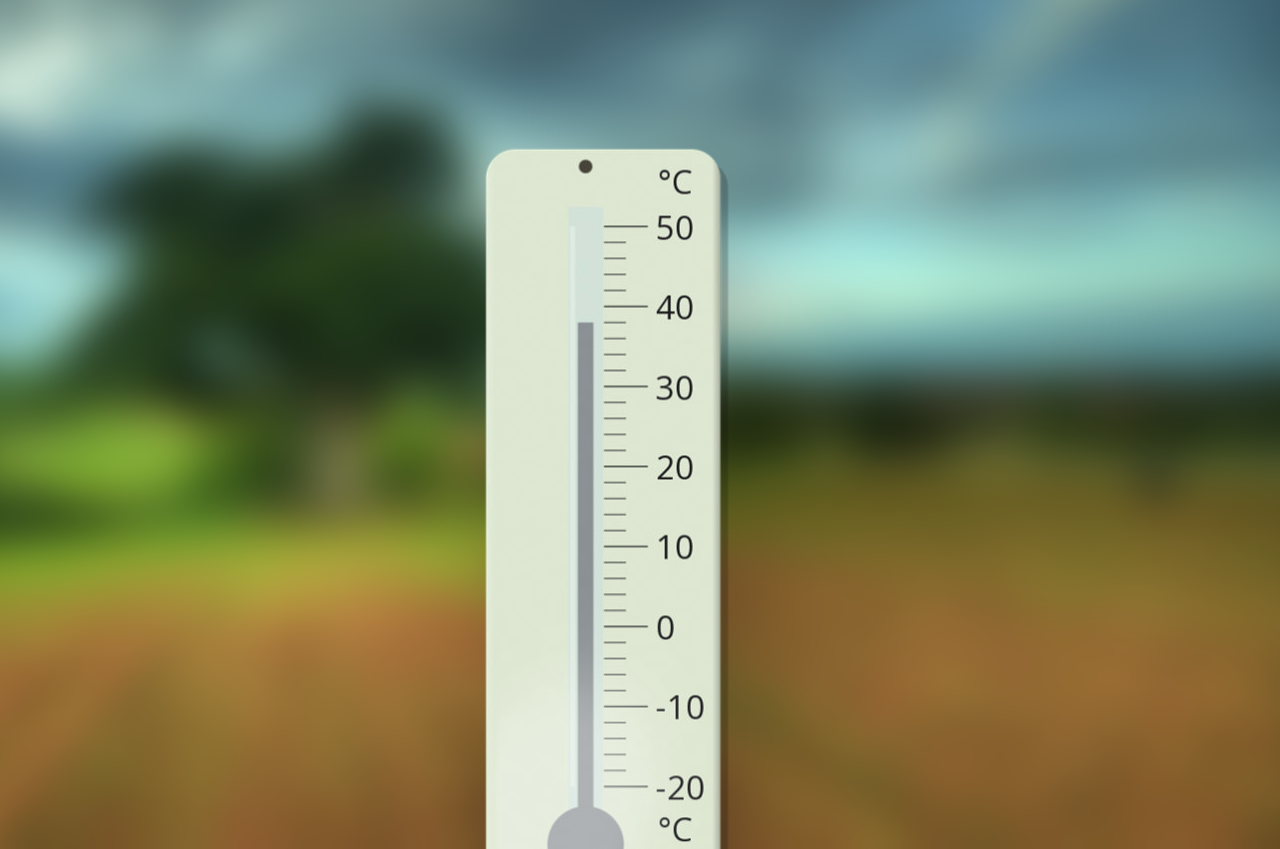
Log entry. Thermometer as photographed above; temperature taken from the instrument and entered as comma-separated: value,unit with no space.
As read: 38,°C
